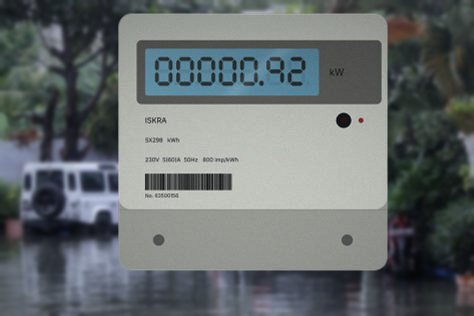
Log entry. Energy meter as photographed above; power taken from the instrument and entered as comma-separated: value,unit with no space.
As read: 0.92,kW
